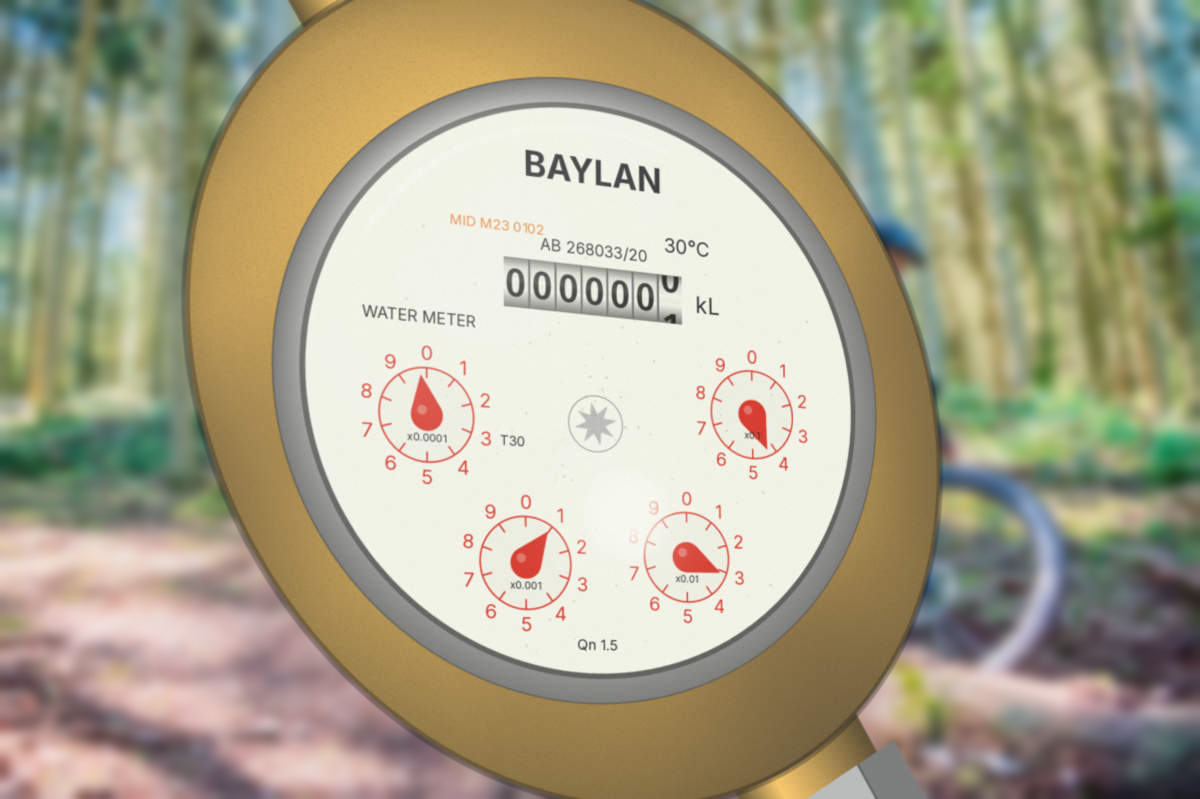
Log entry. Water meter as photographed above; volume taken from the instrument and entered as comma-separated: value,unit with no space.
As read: 0.4309,kL
